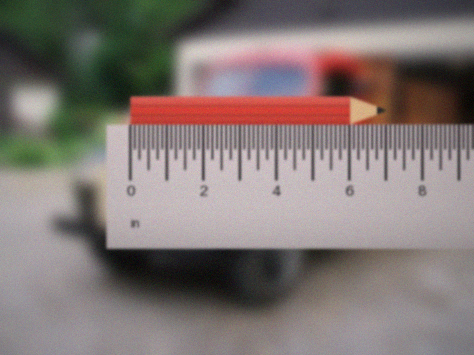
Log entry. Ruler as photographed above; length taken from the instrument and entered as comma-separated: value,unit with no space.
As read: 7,in
